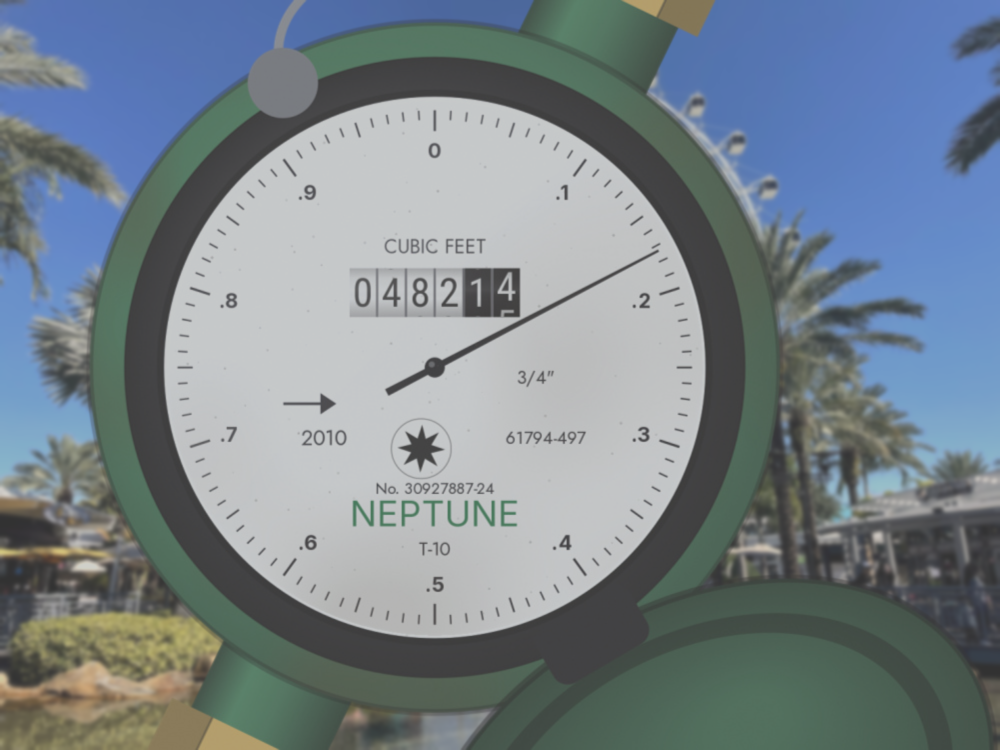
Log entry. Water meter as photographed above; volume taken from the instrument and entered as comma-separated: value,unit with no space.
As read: 48214.17,ft³
